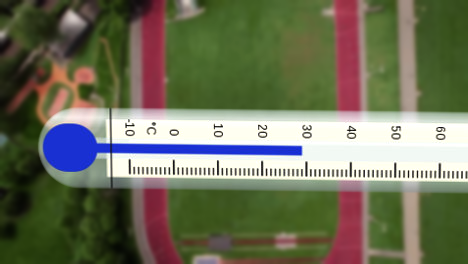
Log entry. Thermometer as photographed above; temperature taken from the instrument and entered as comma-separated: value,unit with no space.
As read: 29,°C
